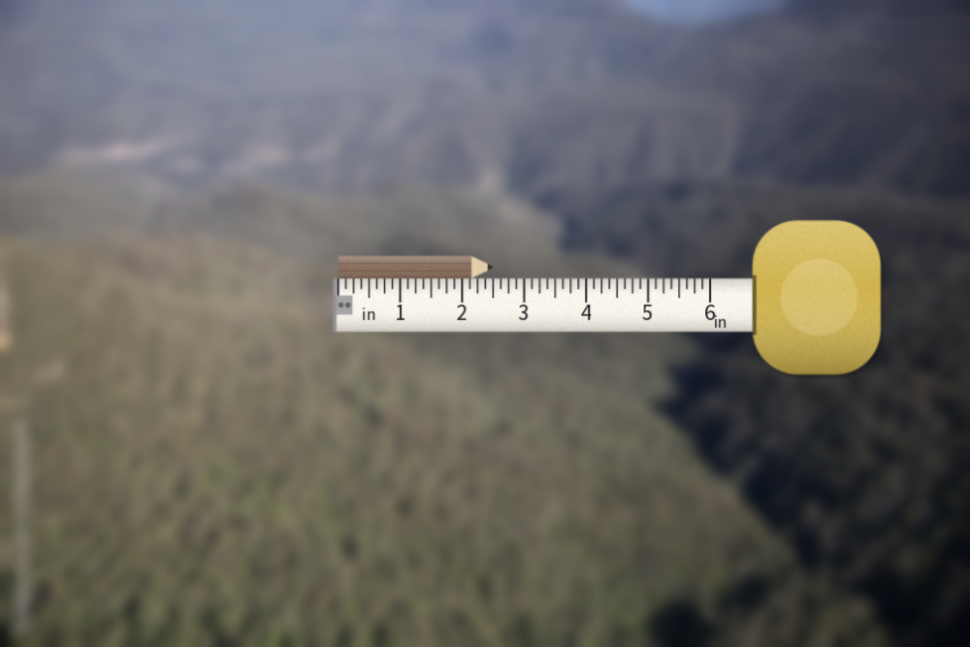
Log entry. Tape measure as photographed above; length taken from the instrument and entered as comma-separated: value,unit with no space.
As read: 2.5,in
